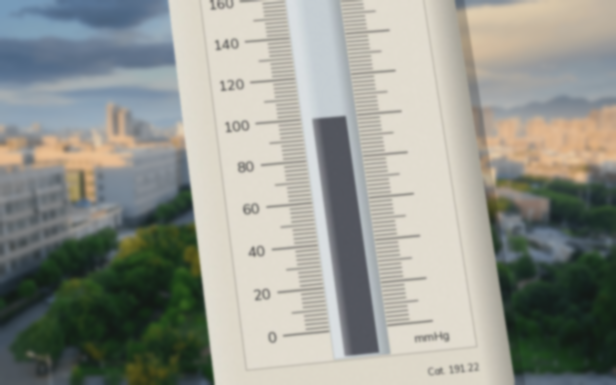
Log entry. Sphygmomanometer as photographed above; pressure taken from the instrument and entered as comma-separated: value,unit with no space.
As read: 100,mmHg
